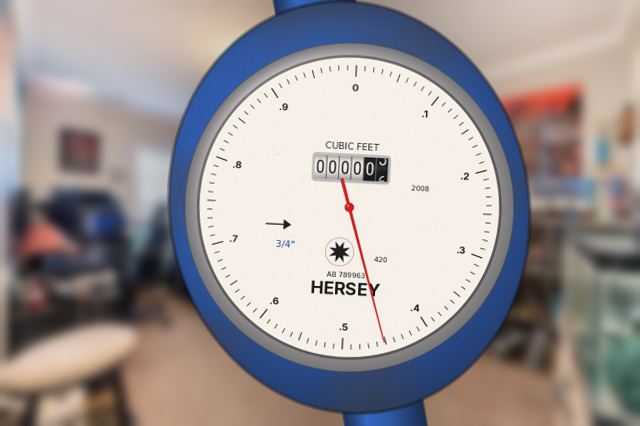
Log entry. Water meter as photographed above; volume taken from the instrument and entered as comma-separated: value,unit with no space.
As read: 5.45,ft³
